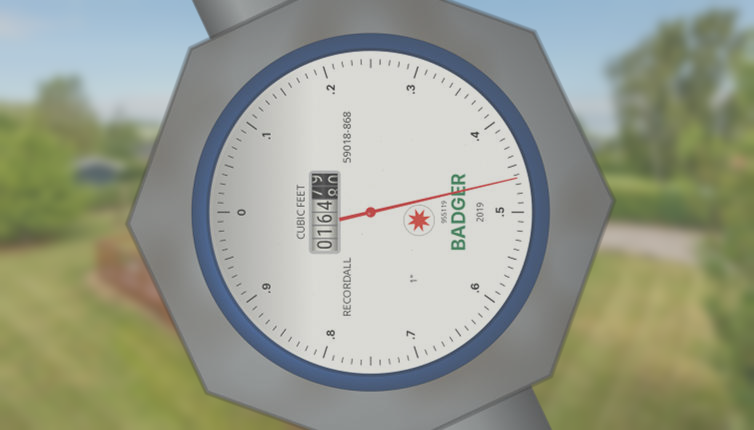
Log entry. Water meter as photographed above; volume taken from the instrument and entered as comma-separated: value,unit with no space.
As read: 16479.46,ft³
